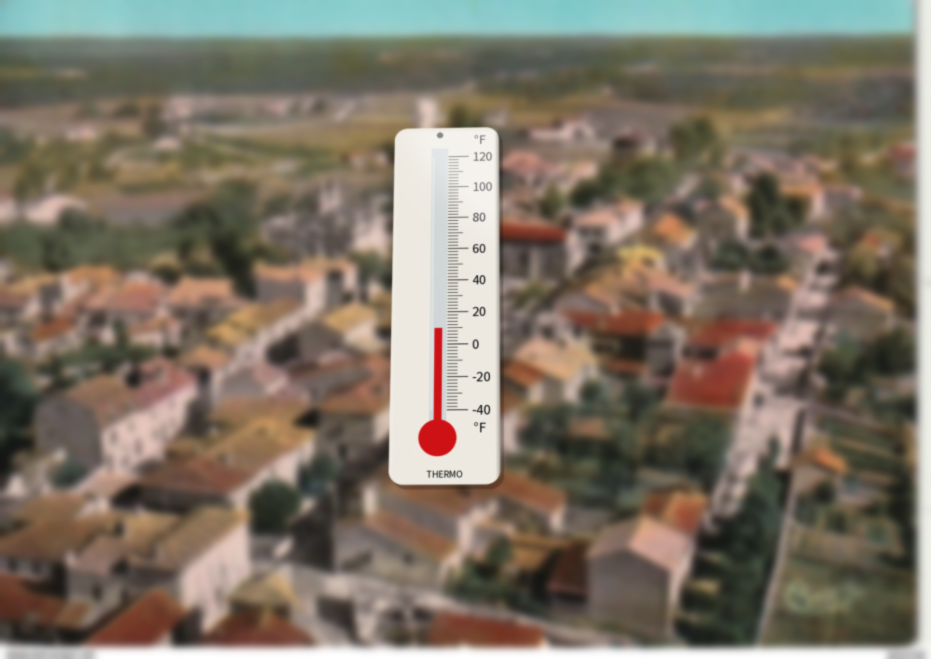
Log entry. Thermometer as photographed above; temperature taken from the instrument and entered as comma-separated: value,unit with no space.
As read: 10,°F
